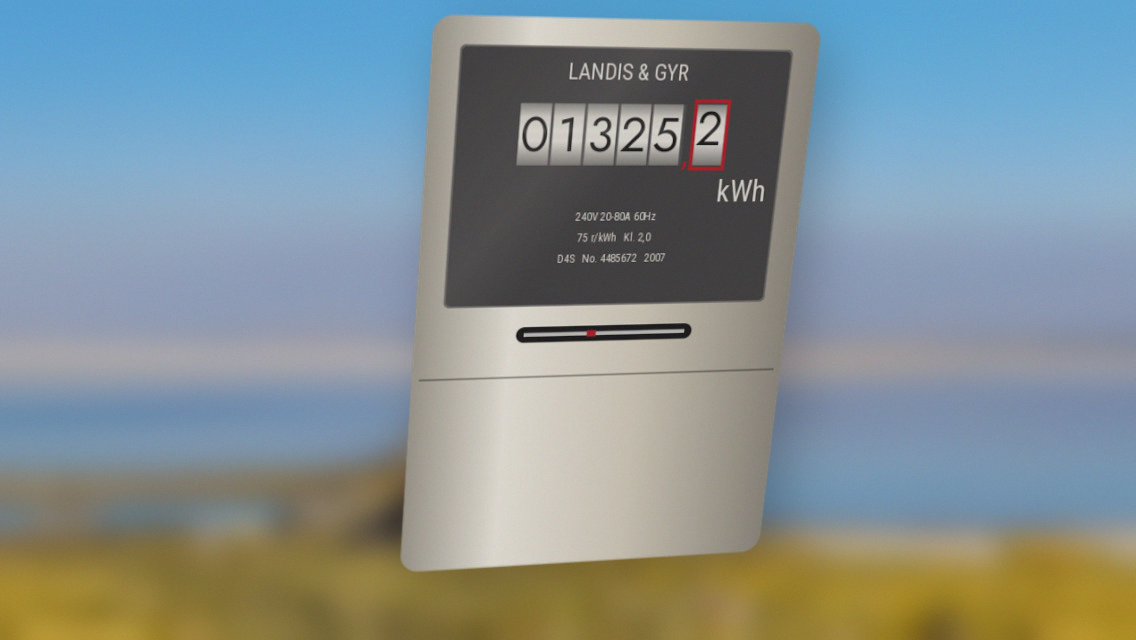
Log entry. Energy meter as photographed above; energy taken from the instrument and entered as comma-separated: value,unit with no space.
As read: 1325.2,kWh
